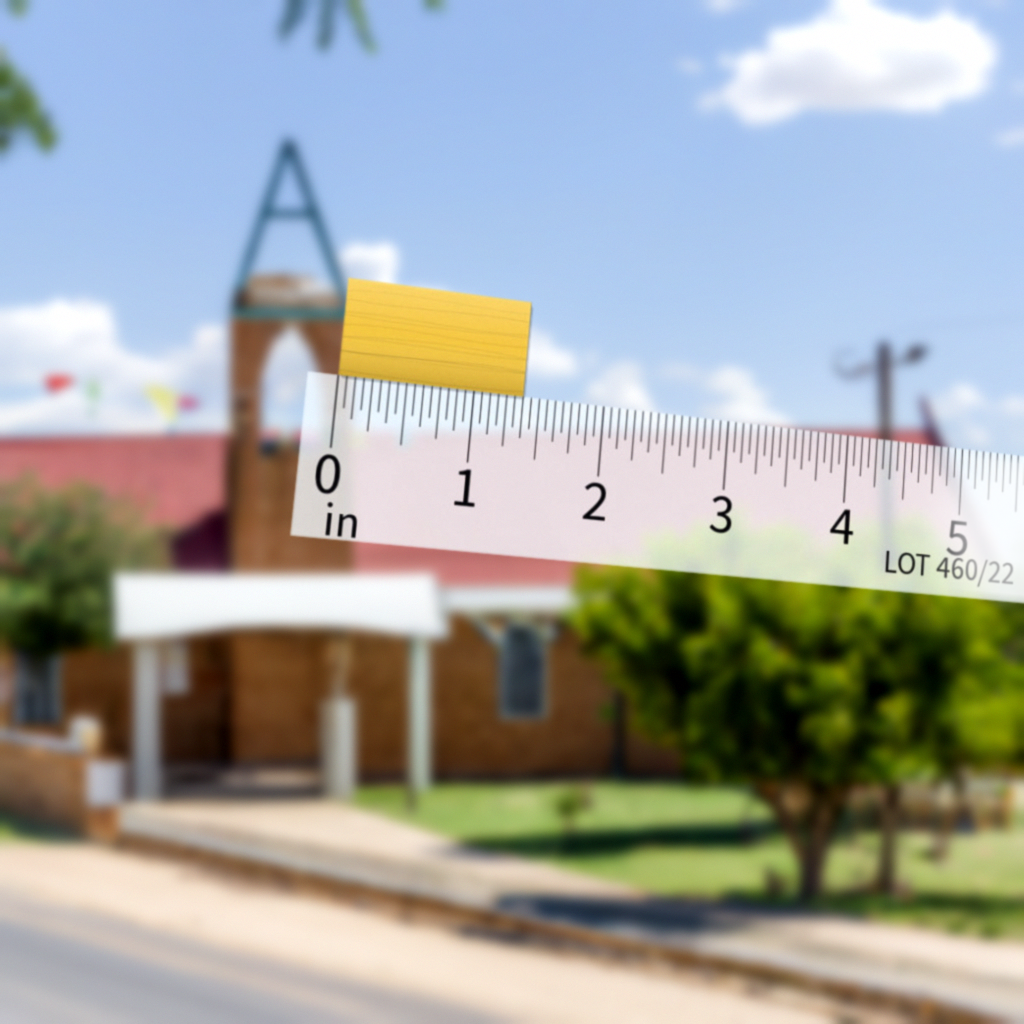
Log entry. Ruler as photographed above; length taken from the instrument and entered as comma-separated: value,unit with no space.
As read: 1.375,in
